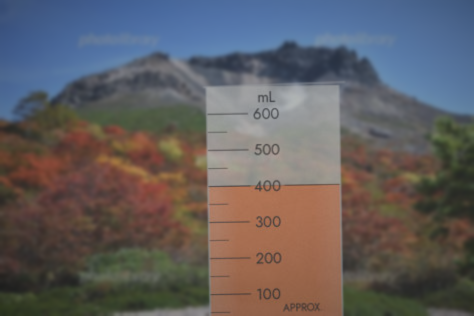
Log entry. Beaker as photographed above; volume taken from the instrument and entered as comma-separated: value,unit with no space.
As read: 400,mL
